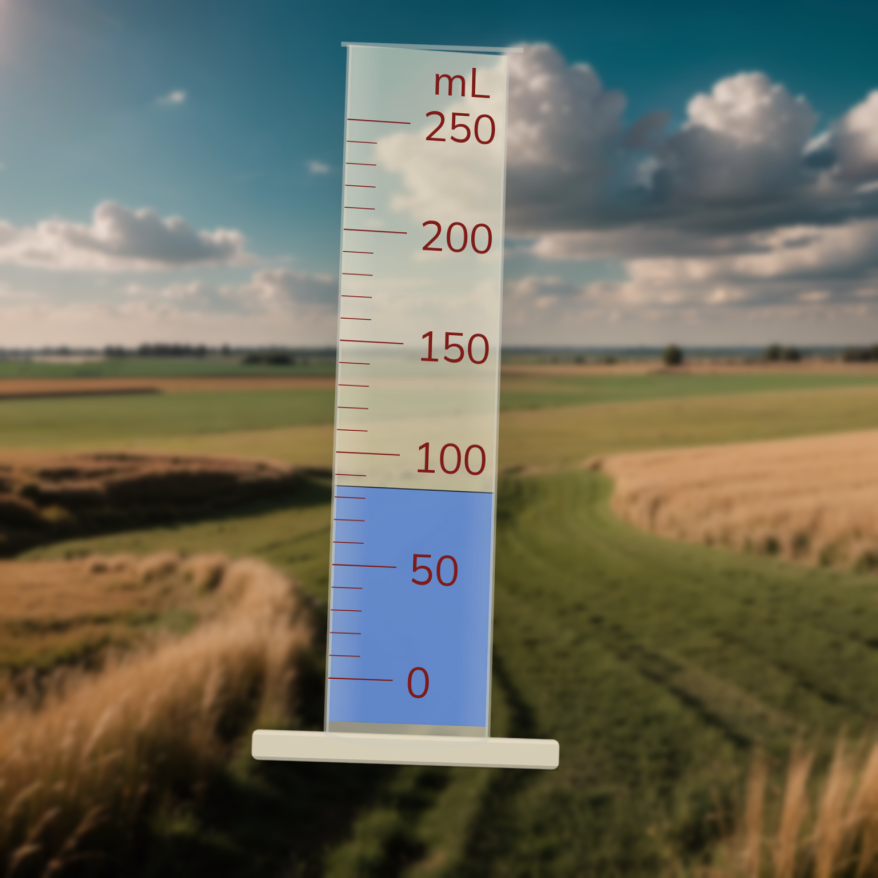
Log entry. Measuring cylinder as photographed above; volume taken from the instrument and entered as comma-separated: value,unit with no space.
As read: 85,mL
